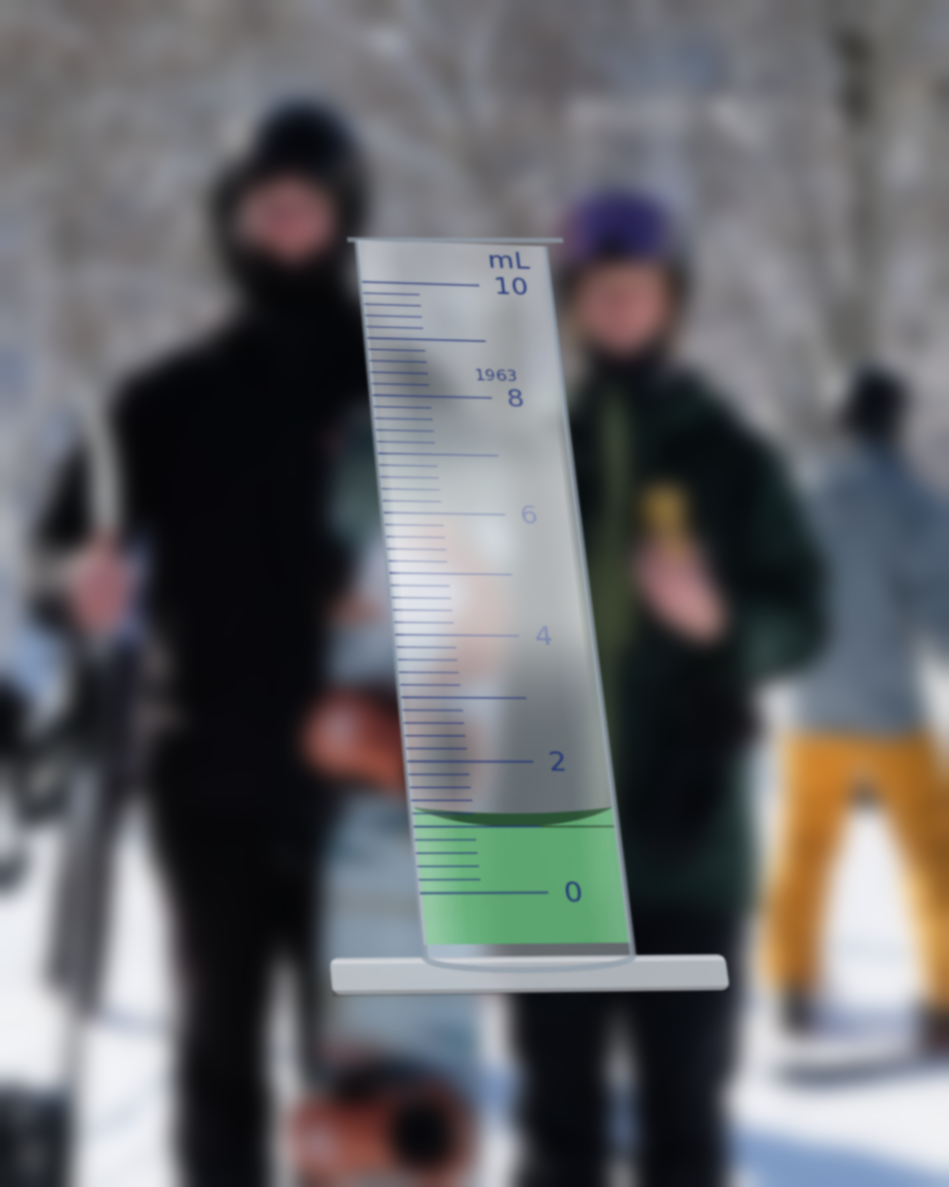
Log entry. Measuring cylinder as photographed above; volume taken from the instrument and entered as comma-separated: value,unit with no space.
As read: 1,mL
